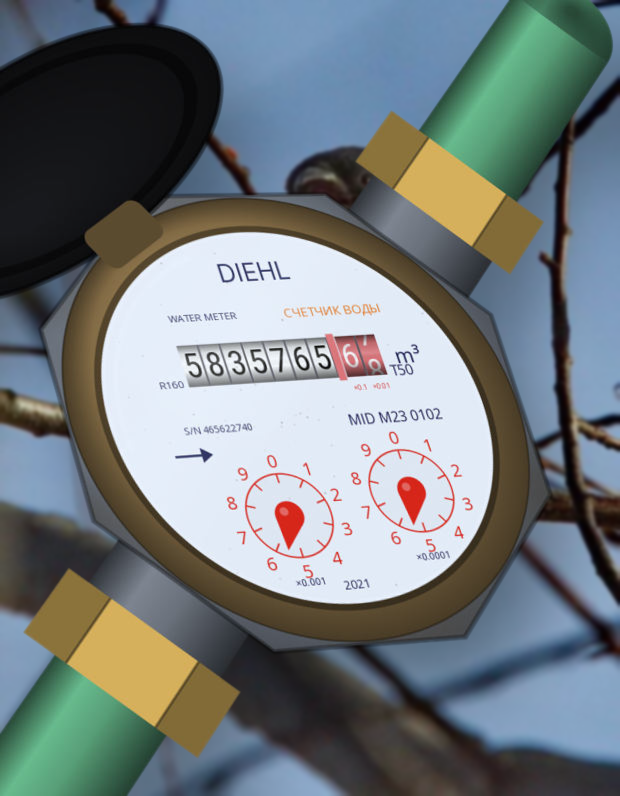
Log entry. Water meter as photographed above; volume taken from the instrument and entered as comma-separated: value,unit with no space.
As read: 5835765.6755,m³
